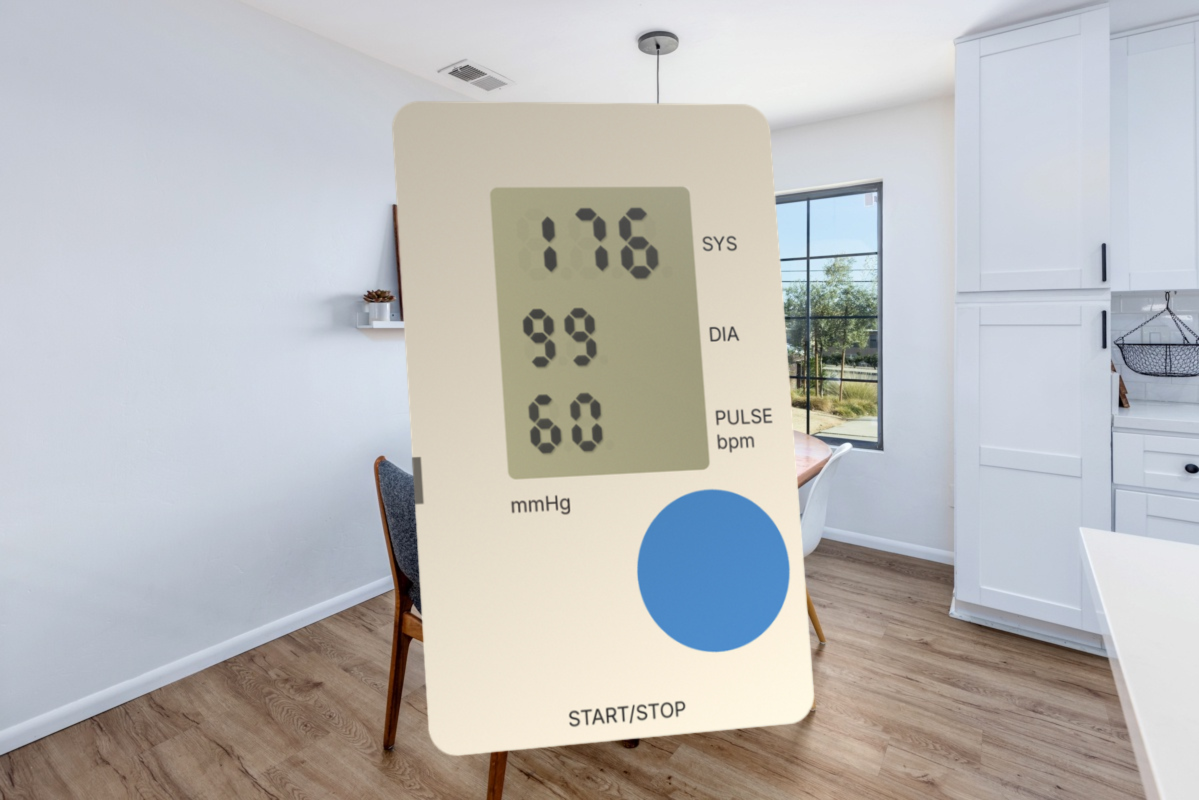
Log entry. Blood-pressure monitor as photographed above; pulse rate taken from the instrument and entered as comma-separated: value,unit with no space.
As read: 60,bpm
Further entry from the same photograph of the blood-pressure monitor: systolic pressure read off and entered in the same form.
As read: 176,mmHg
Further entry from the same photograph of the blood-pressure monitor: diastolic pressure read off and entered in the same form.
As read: 99,mmHg
